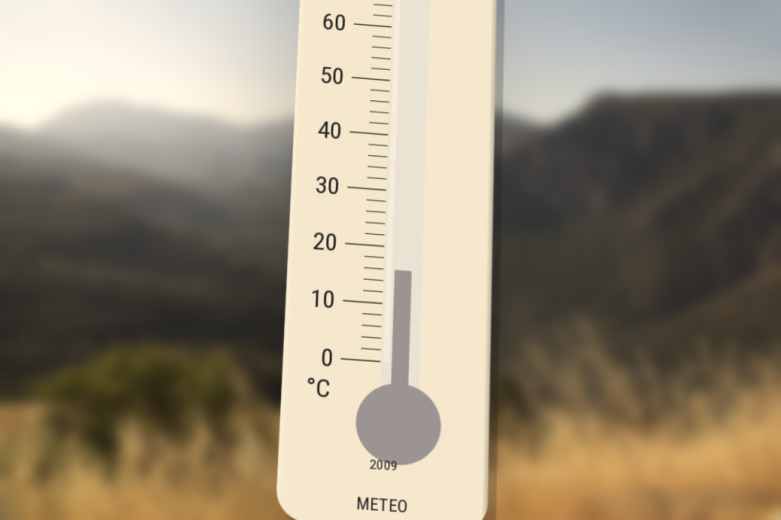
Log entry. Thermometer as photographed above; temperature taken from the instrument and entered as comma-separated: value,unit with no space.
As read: 16,°C
